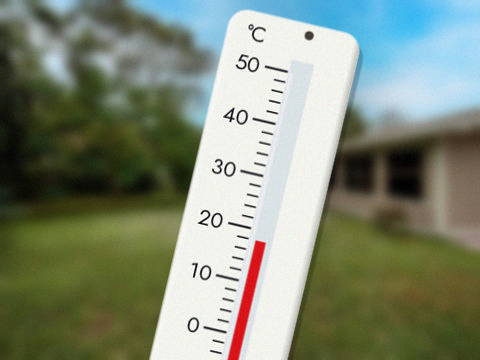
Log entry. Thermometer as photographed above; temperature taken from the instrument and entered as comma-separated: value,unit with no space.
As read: 18,°C
